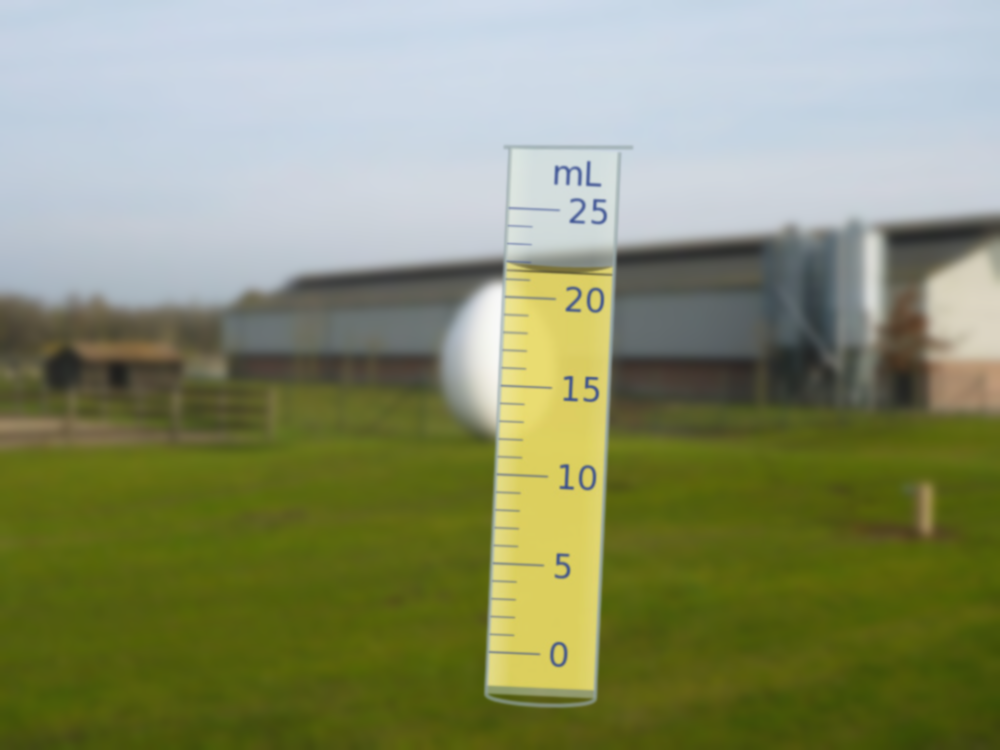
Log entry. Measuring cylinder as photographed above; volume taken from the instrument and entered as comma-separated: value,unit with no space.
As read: 21.5,mL
